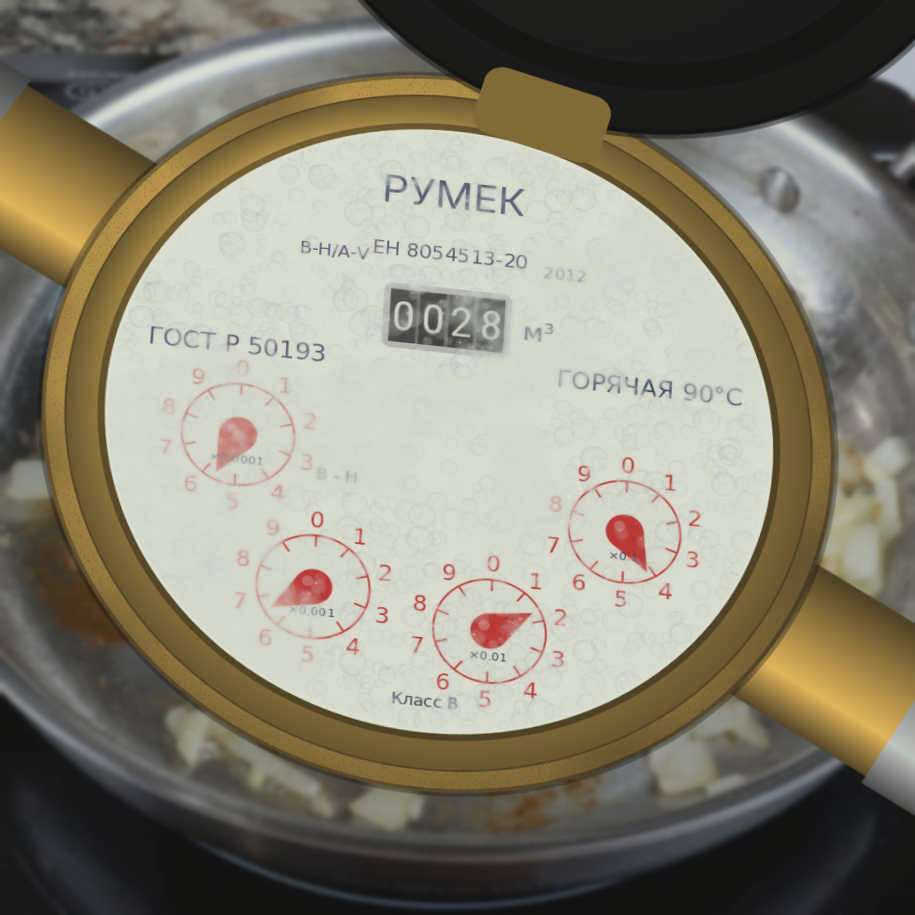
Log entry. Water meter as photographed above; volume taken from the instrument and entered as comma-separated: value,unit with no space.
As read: 28.4165,m³
